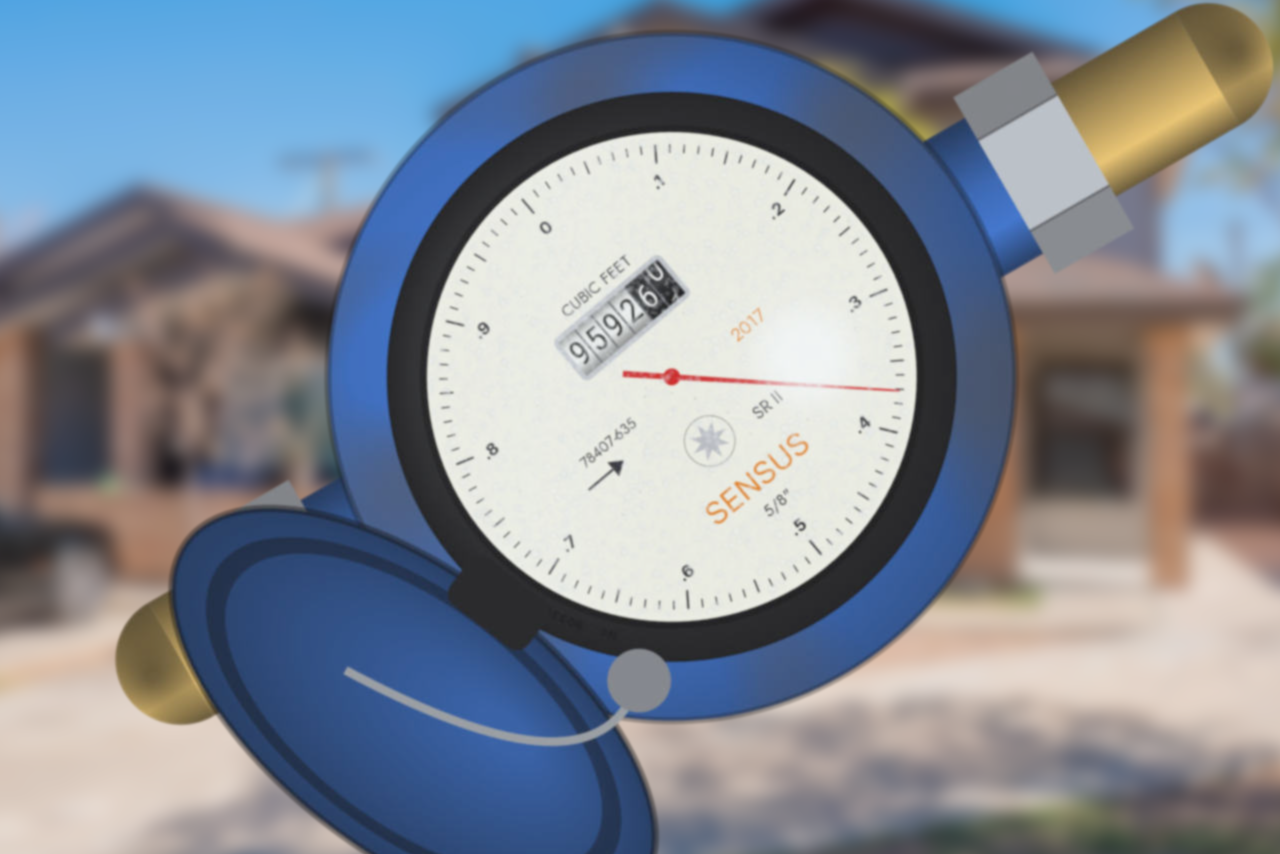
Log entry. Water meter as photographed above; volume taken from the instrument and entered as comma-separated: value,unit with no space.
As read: 959260.37,ft³
